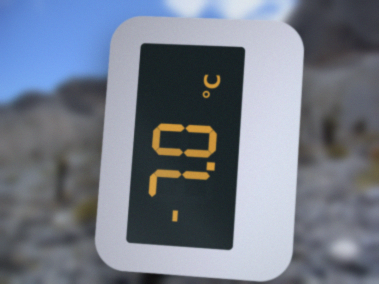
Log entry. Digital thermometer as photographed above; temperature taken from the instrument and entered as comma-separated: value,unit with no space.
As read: -7.0,°C
